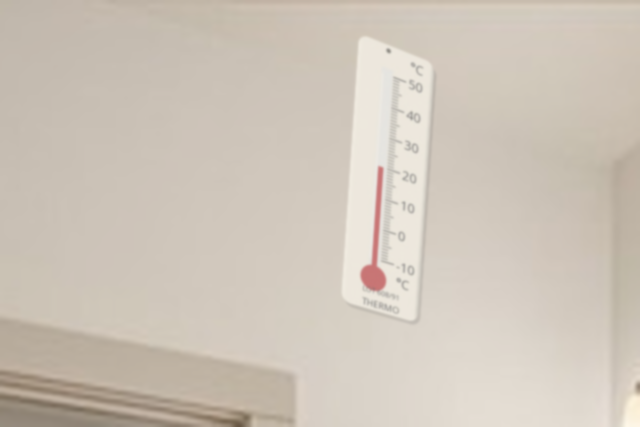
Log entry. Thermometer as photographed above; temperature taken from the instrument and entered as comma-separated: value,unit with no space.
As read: 20,°C
